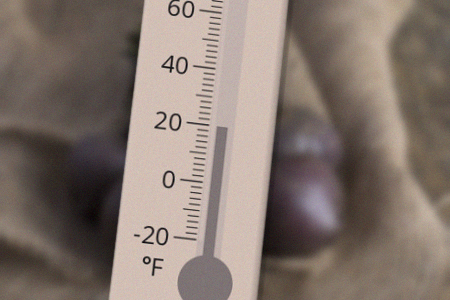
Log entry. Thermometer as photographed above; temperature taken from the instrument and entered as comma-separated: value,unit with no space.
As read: 20,°F
